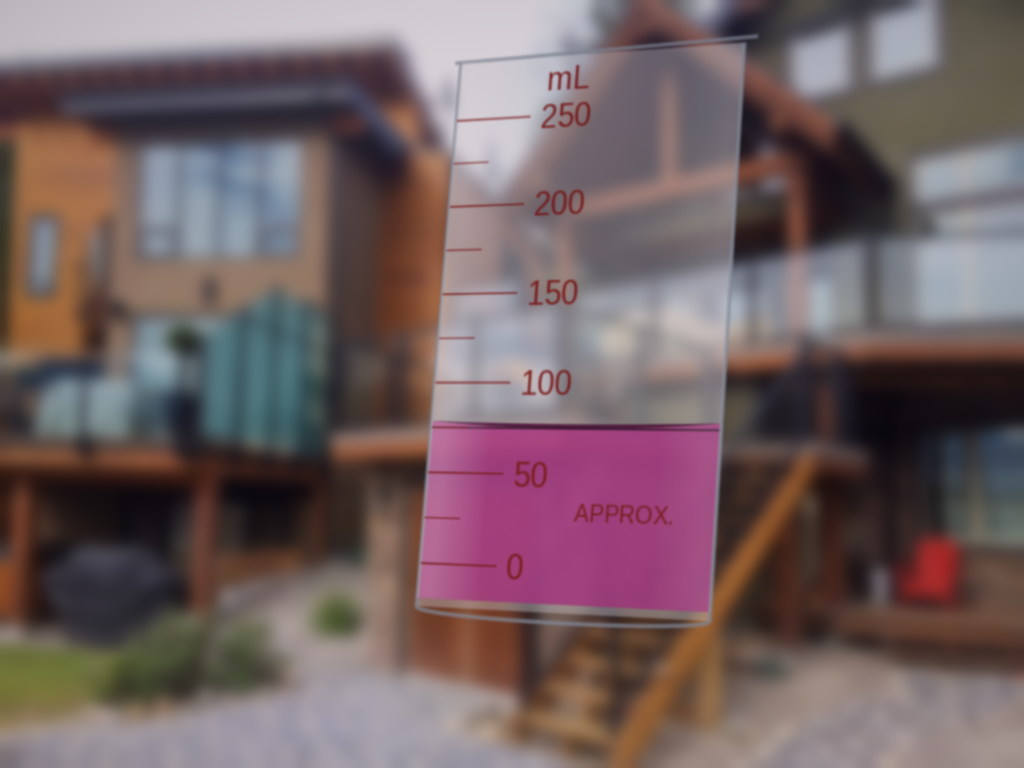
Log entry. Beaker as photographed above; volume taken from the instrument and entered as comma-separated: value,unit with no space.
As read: 75,mL
